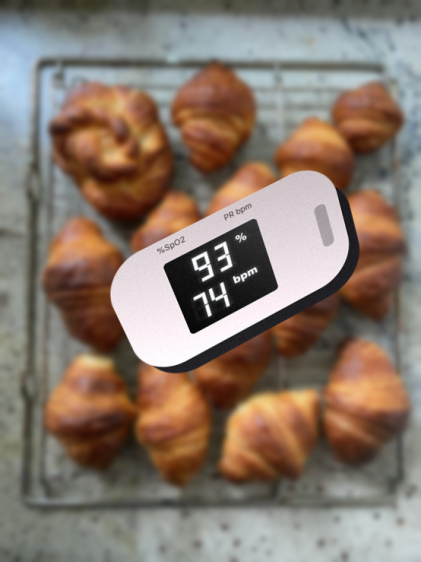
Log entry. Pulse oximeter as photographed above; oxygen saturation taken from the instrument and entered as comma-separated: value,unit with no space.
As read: 93,%
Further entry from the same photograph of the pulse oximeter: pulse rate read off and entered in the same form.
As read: 74,bpm
